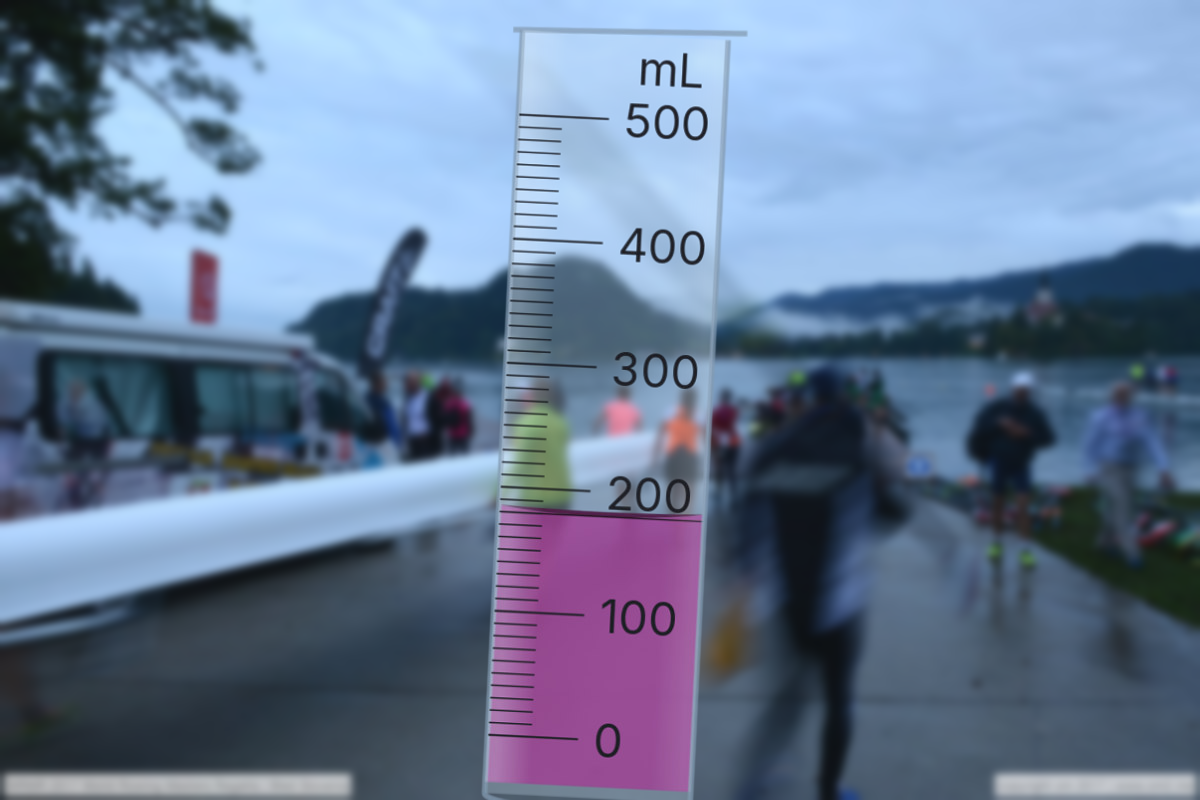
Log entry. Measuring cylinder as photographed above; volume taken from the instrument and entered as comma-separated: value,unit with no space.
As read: 180,mL
